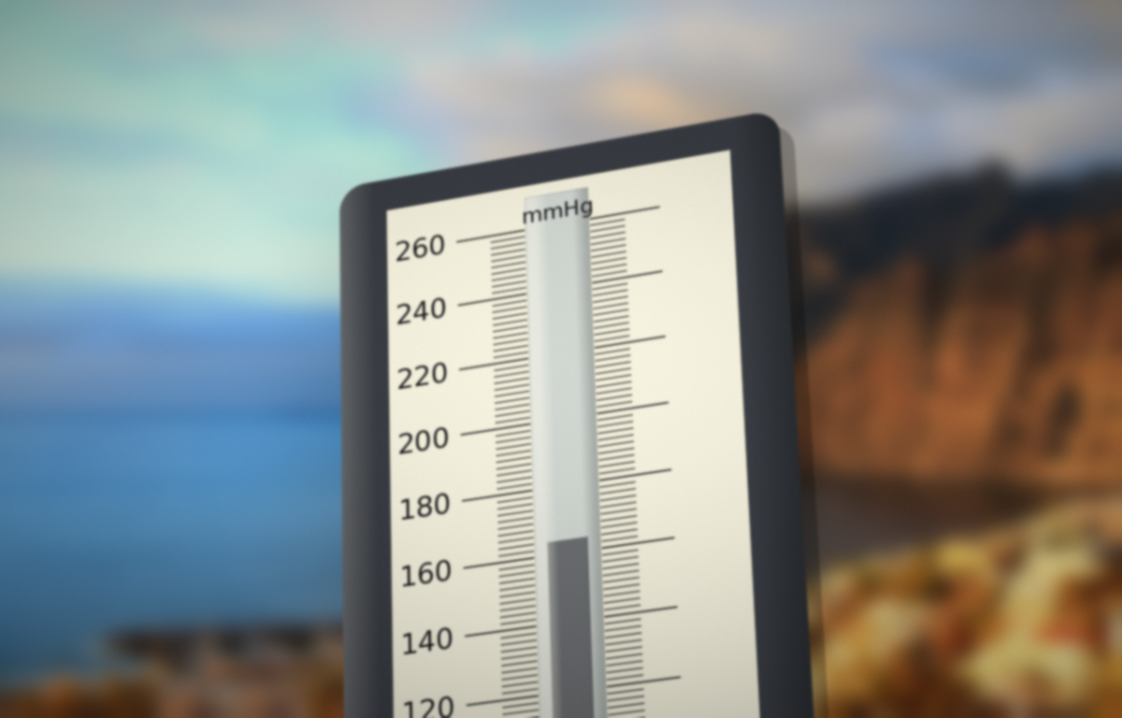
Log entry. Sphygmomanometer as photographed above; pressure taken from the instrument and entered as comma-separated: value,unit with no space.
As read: 164,mmHg
